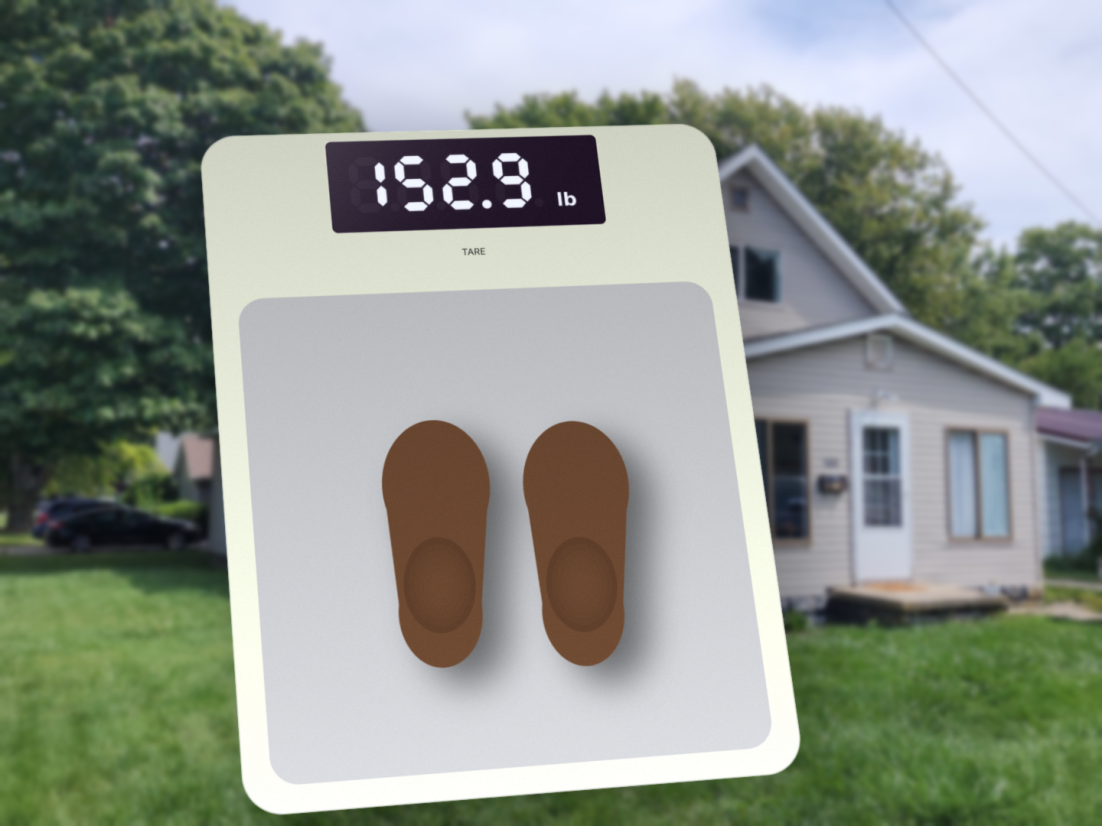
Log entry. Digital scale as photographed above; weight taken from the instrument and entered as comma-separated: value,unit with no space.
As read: 152.9,lb
